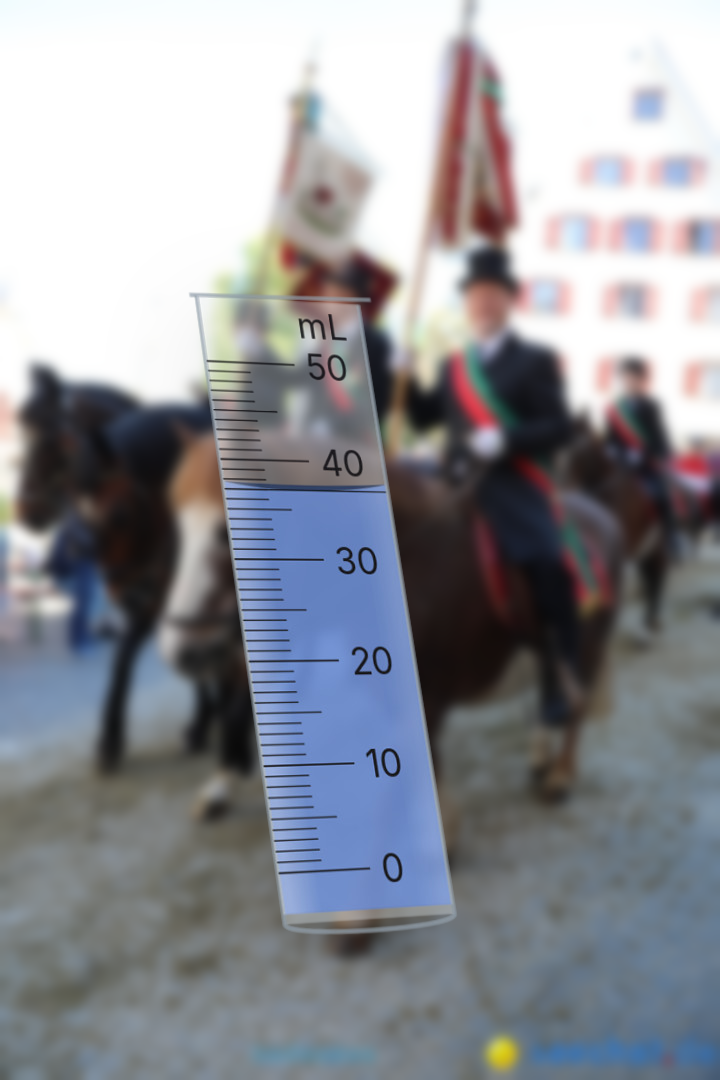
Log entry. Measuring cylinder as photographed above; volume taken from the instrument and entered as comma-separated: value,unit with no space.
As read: 37,mL
